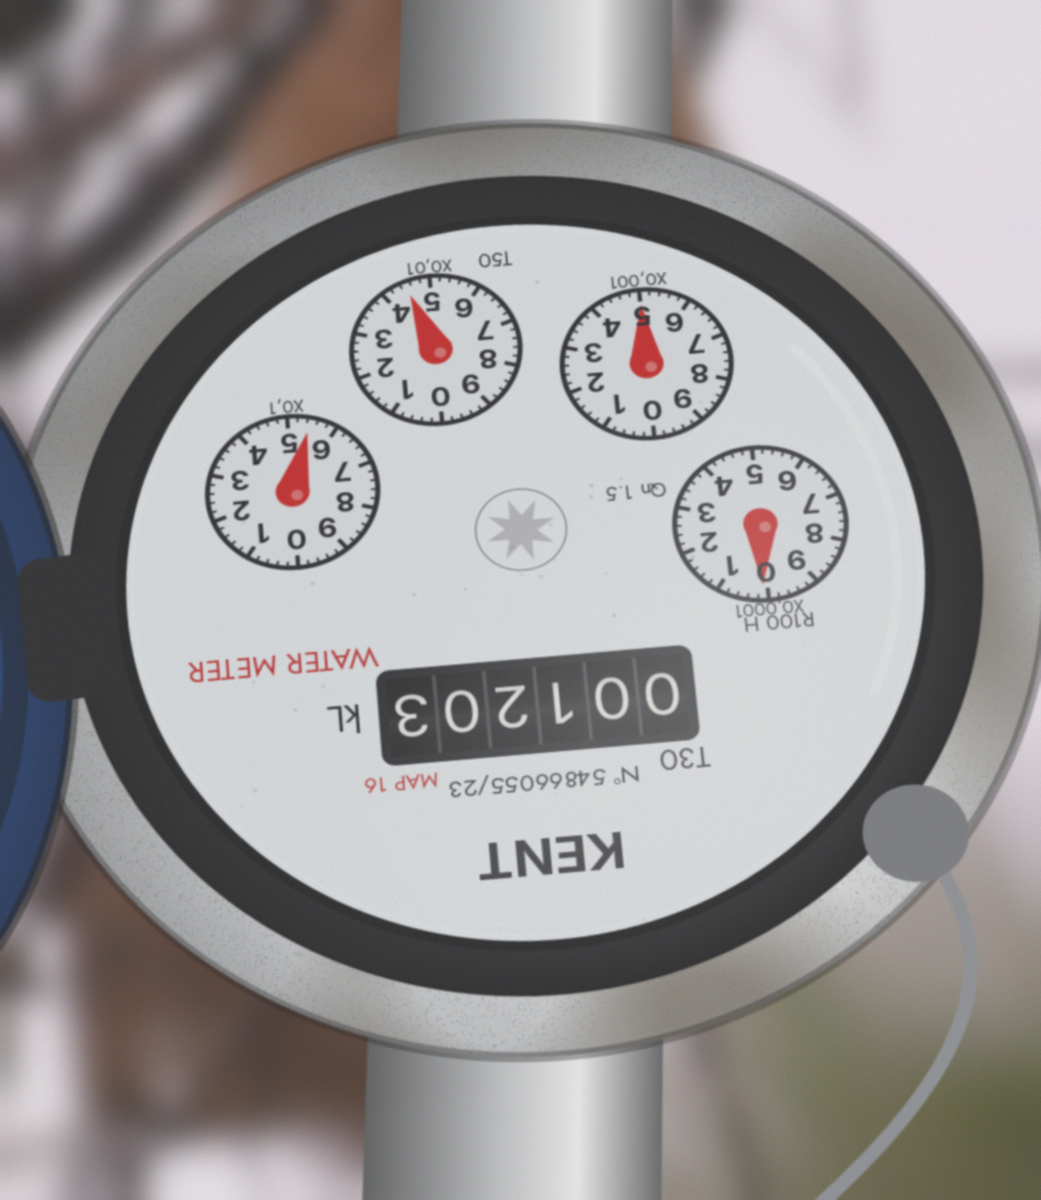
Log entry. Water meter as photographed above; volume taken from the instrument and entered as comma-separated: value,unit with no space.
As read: 1203.5450,kL
